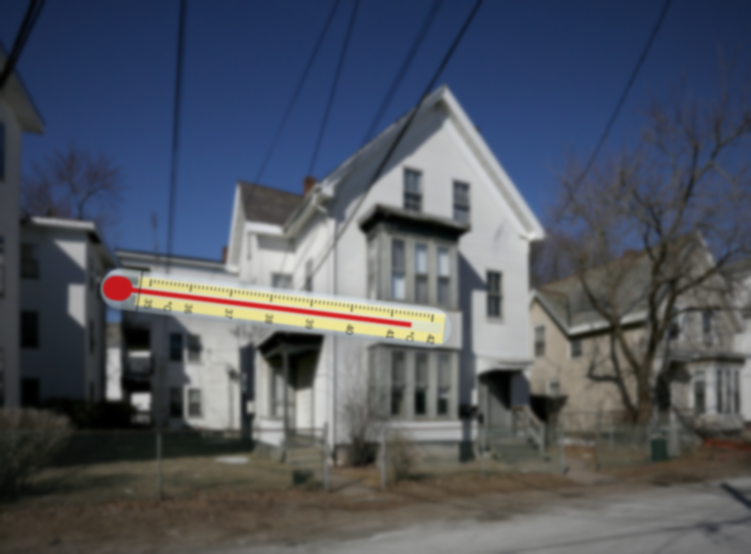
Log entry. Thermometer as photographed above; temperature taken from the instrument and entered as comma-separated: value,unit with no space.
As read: 41.5,°C
